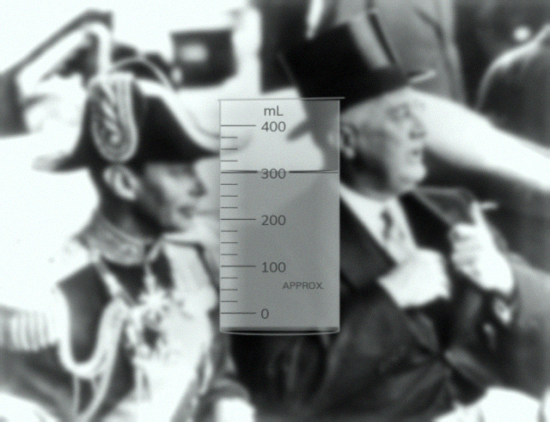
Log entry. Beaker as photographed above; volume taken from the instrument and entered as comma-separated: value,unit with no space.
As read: 300,mL
